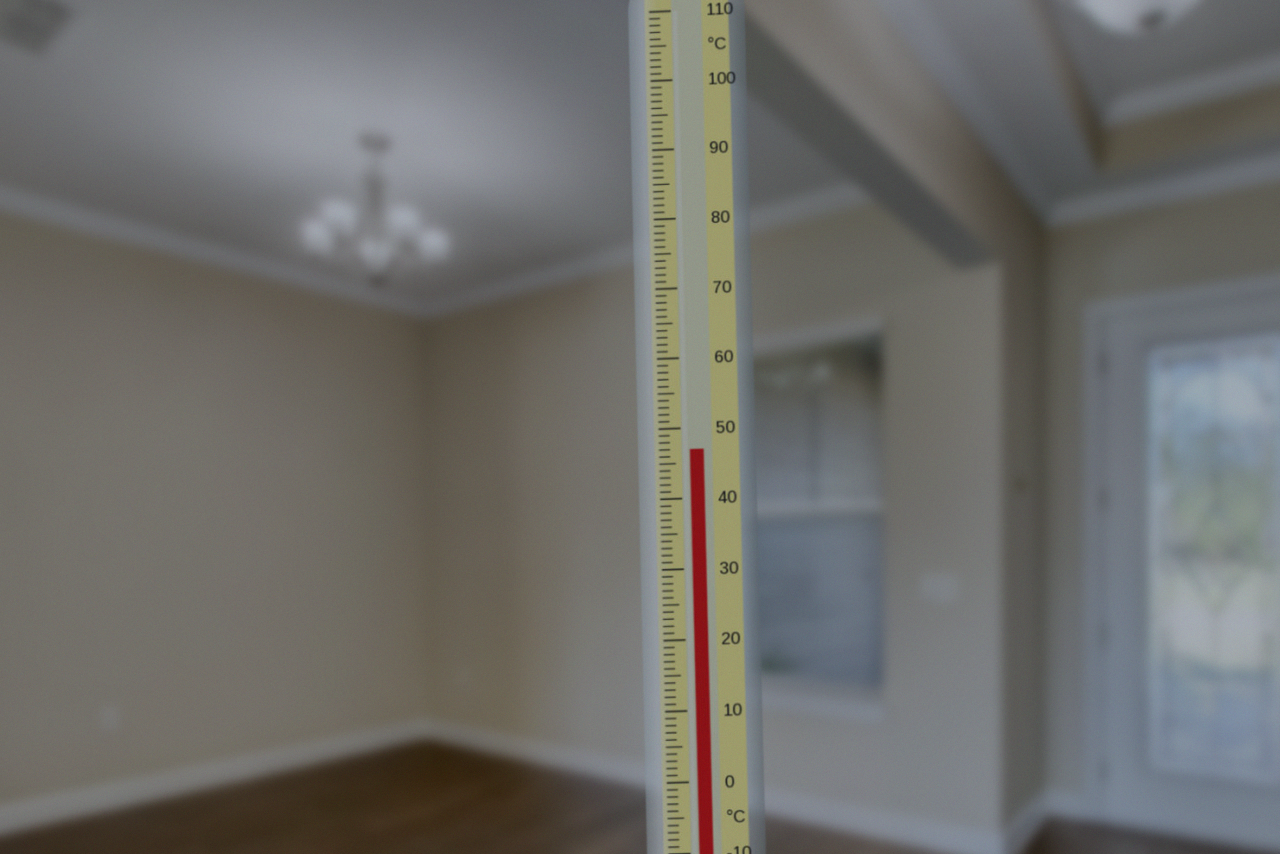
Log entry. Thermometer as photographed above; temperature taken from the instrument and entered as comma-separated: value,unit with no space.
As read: 47,°C
